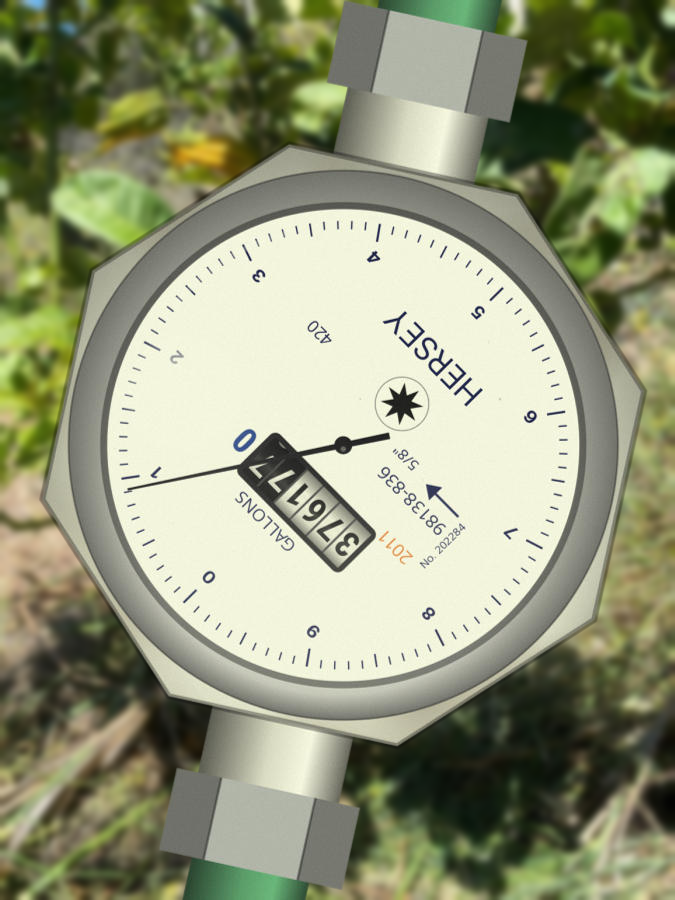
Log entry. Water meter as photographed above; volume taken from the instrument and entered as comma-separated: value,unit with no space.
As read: 3761770.9,gal
